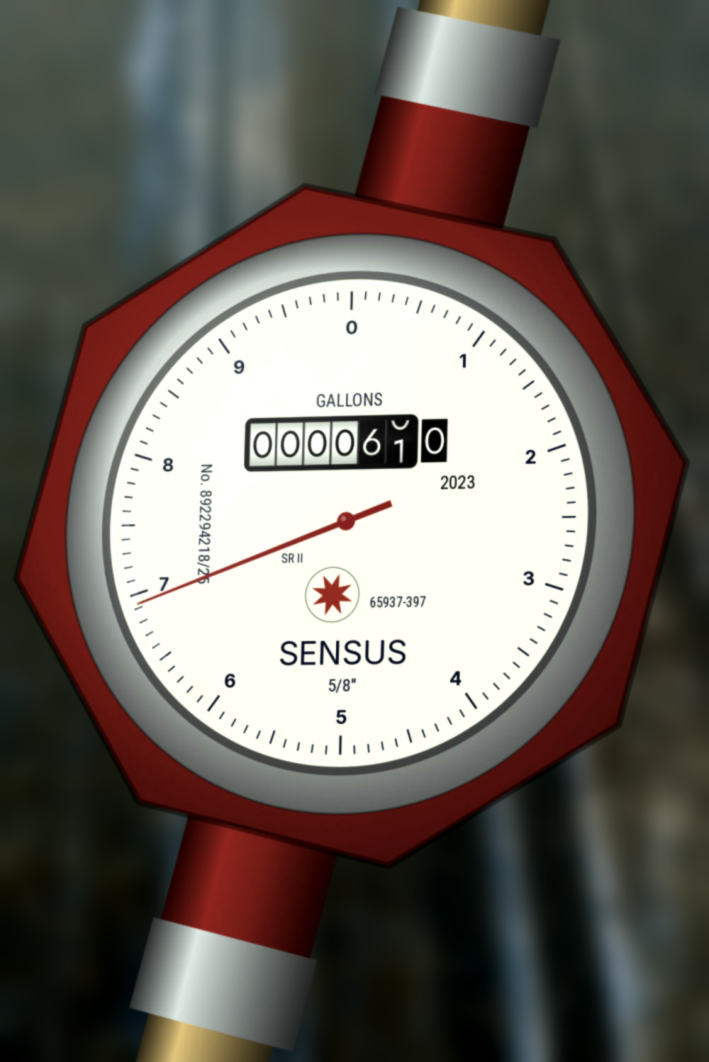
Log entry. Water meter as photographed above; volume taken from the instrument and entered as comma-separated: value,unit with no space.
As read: 606.9,gal
